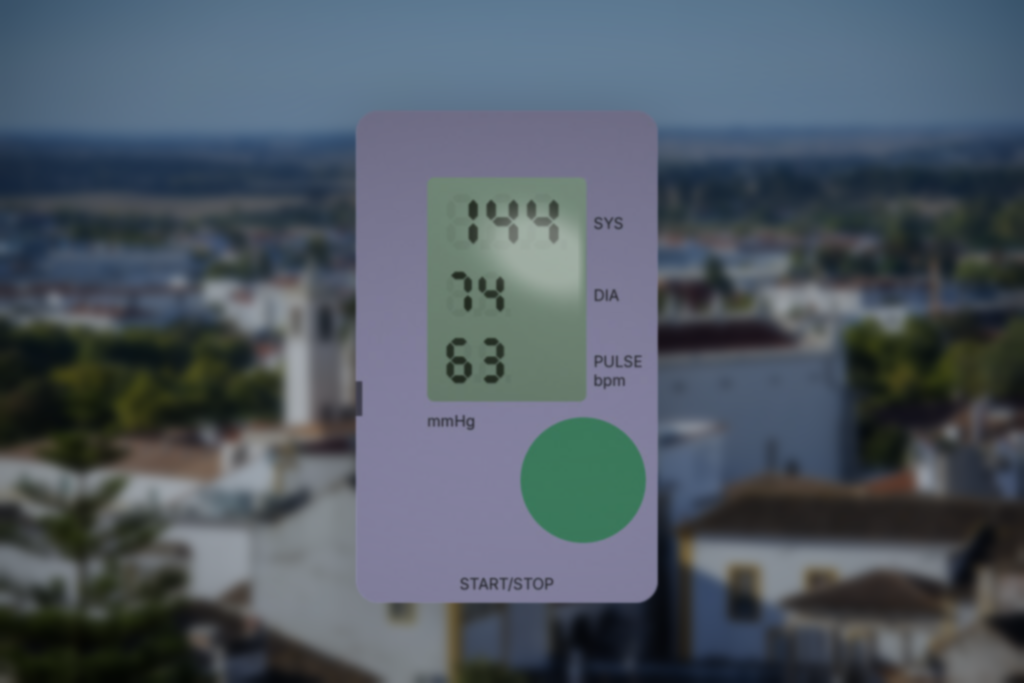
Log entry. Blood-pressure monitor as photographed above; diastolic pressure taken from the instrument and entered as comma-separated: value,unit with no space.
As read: 74,mmHg
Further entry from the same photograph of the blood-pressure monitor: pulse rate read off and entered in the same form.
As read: 63,bpm
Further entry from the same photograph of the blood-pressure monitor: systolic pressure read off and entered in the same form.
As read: 144,mmHg
